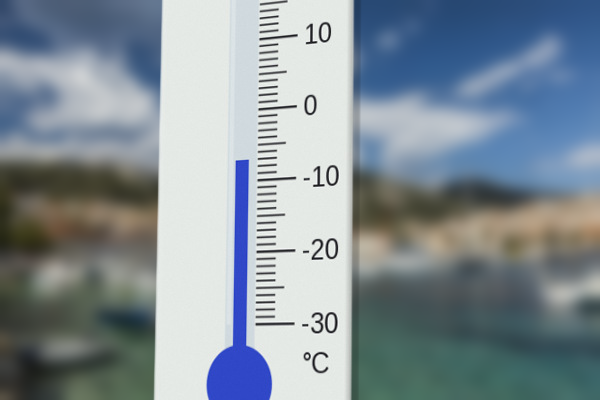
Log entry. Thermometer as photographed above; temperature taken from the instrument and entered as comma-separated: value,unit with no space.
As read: -7,°C
